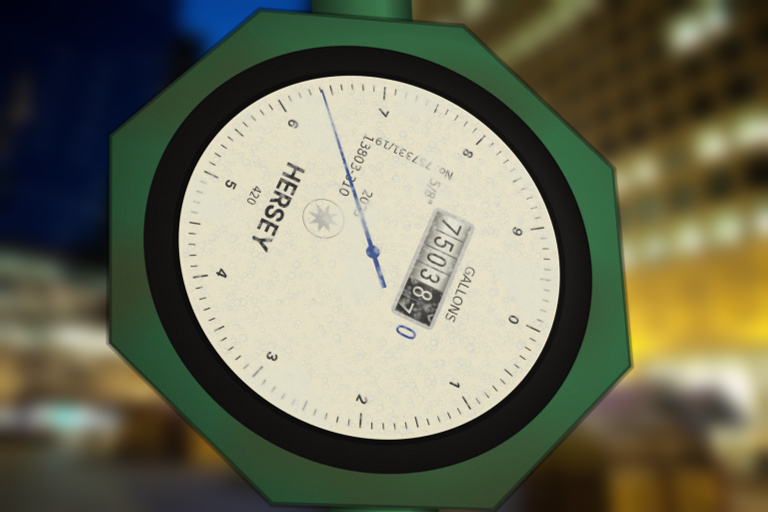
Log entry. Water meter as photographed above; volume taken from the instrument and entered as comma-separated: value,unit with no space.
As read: 7503866.4,gal
